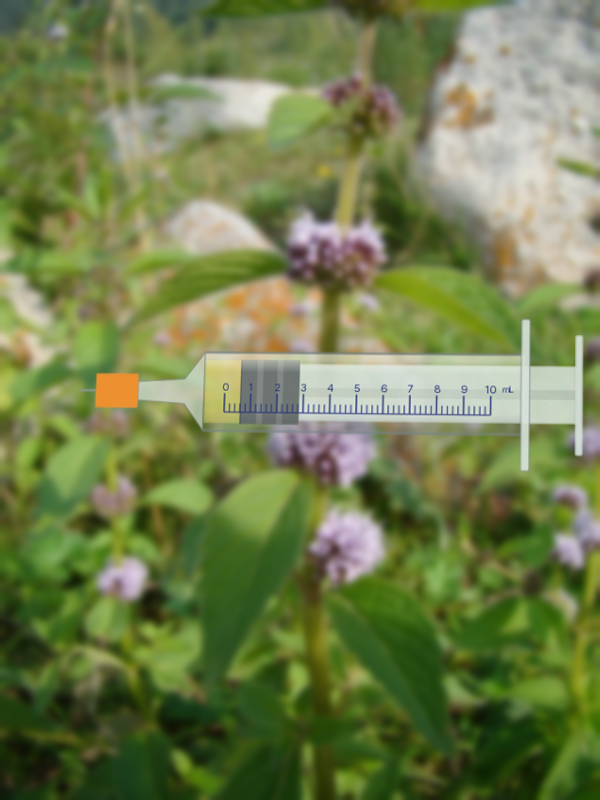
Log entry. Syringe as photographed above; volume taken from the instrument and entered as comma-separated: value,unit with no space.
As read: 0.6,mL
